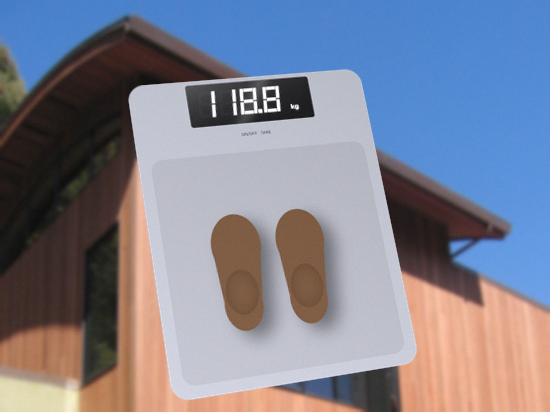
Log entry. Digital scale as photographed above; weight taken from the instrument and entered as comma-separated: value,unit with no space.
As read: 118.8,kg
